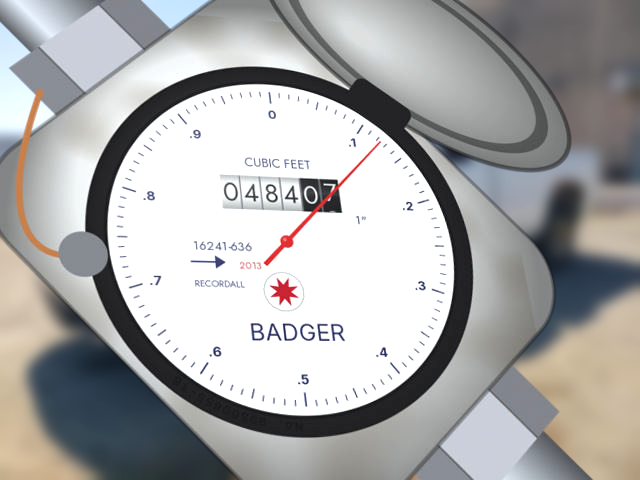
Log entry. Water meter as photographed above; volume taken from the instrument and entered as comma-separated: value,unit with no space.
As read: 48407.12,ft³
